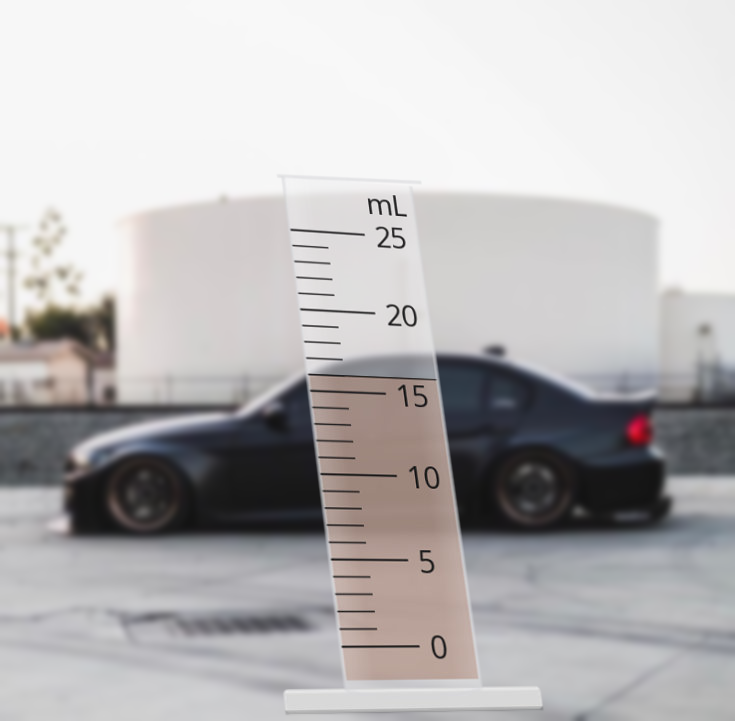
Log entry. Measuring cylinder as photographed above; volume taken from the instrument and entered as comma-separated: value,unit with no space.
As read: 16,mL
